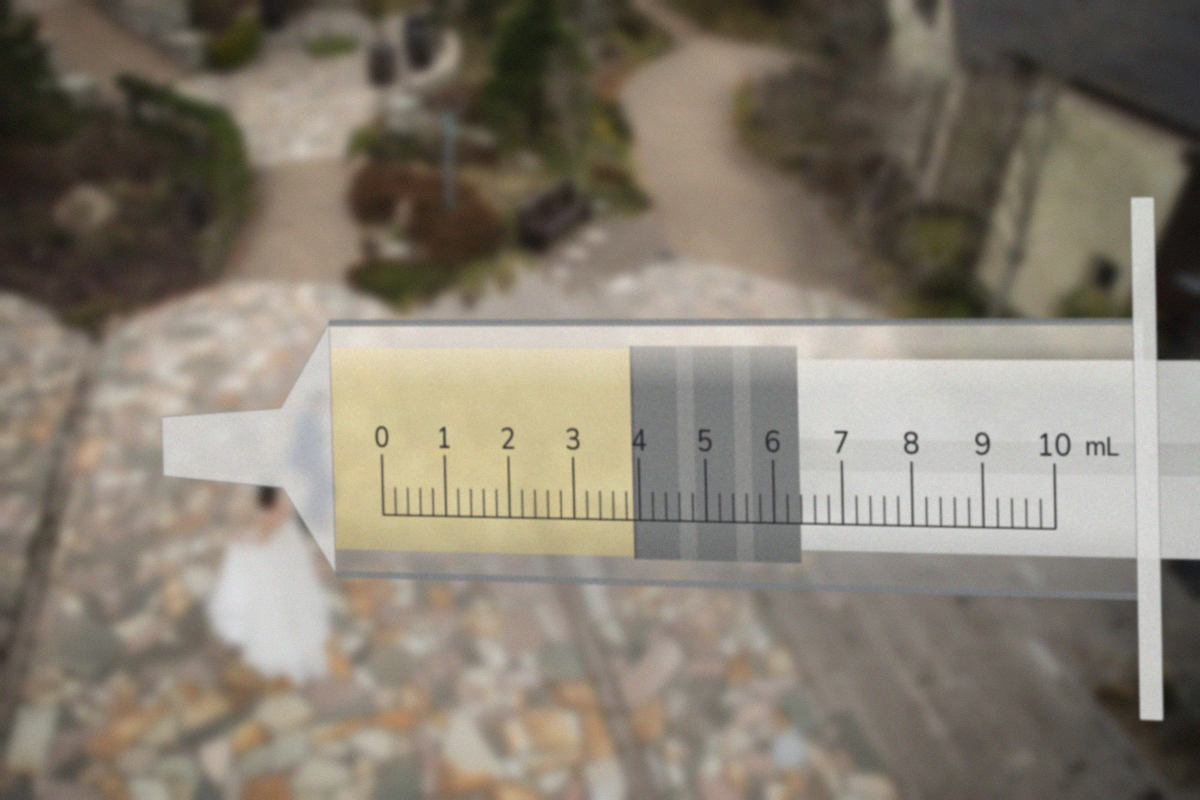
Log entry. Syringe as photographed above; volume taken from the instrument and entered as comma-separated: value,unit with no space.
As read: 3.9,mL
